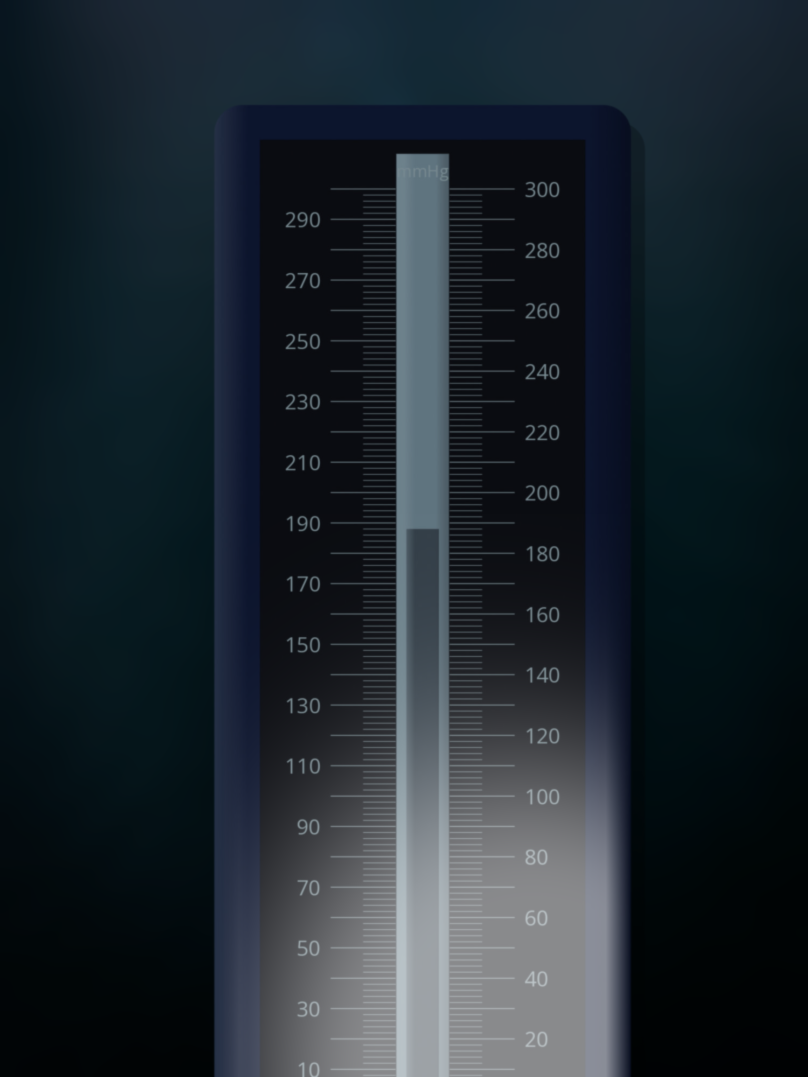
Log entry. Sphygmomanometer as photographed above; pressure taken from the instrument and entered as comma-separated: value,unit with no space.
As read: 188,mmHg
